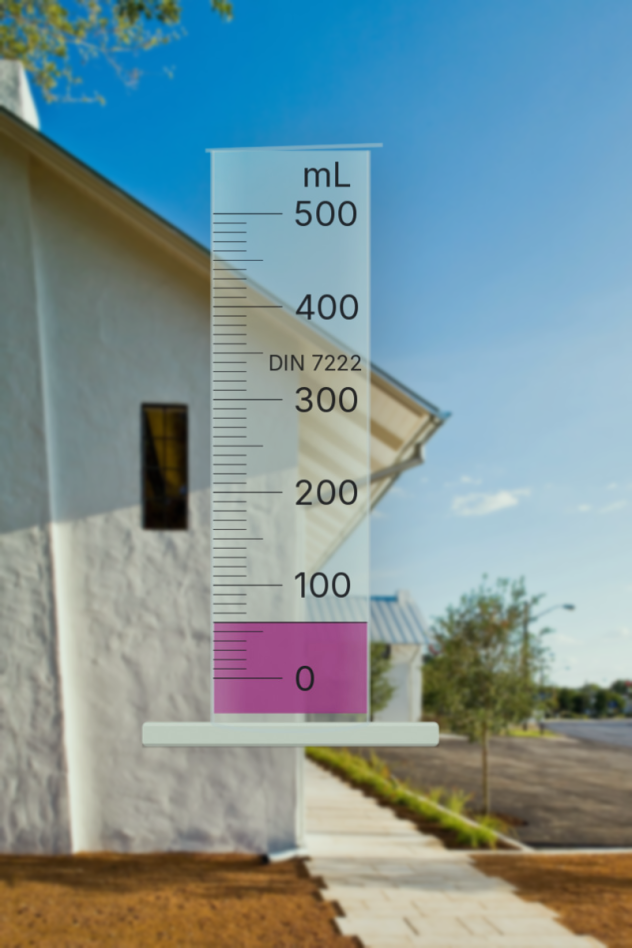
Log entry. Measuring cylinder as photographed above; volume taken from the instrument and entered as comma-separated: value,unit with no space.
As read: 60,mL
